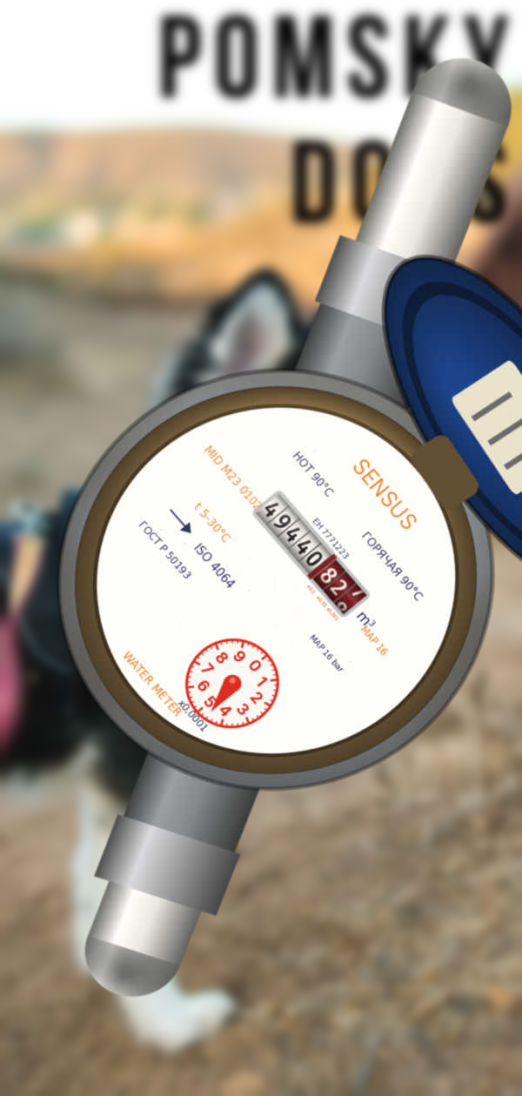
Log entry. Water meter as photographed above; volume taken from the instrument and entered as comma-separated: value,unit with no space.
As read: 49440.8274,m³
